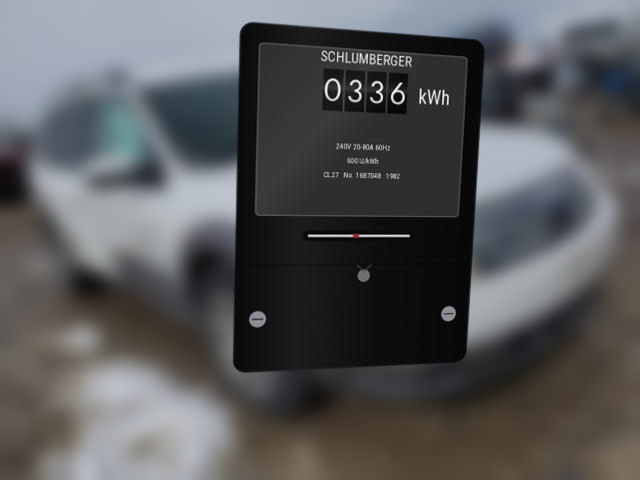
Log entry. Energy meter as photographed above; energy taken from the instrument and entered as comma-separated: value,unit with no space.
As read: 336,kWh
